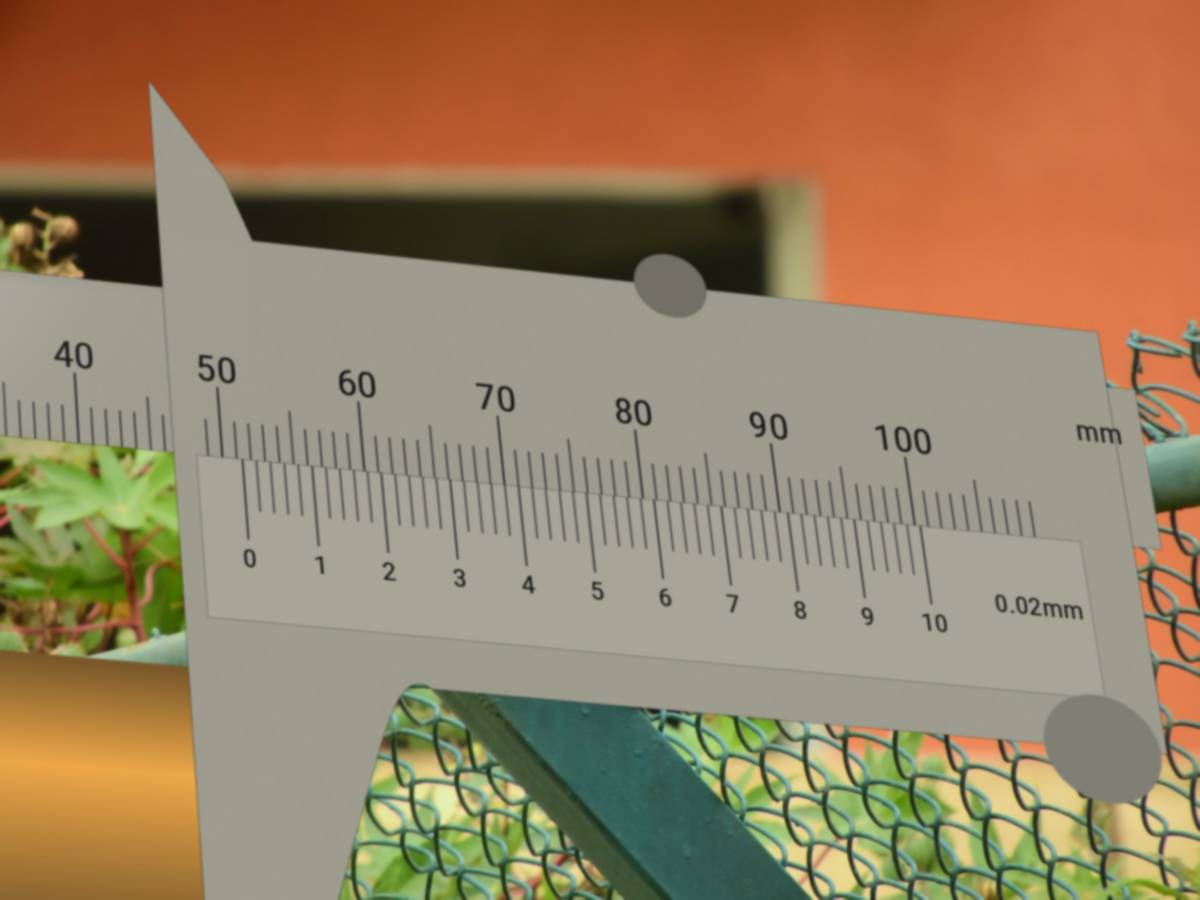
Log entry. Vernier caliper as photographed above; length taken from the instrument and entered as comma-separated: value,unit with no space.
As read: 51.4,mm
